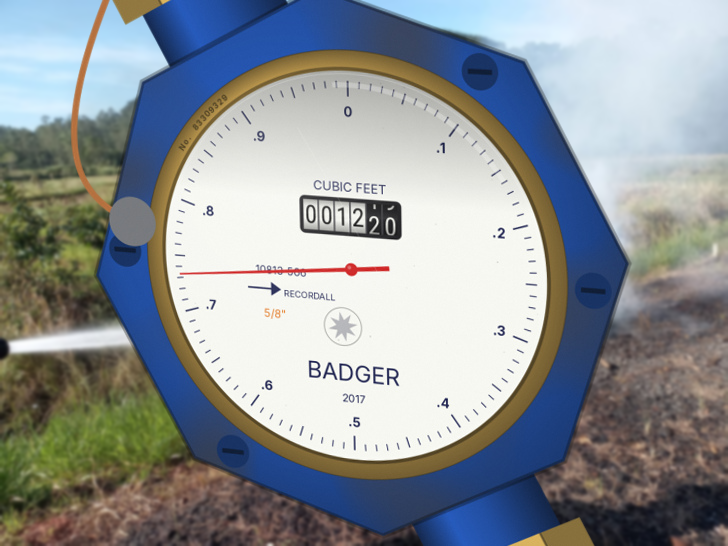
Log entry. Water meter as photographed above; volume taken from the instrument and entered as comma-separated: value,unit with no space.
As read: 1219.73,ft³
